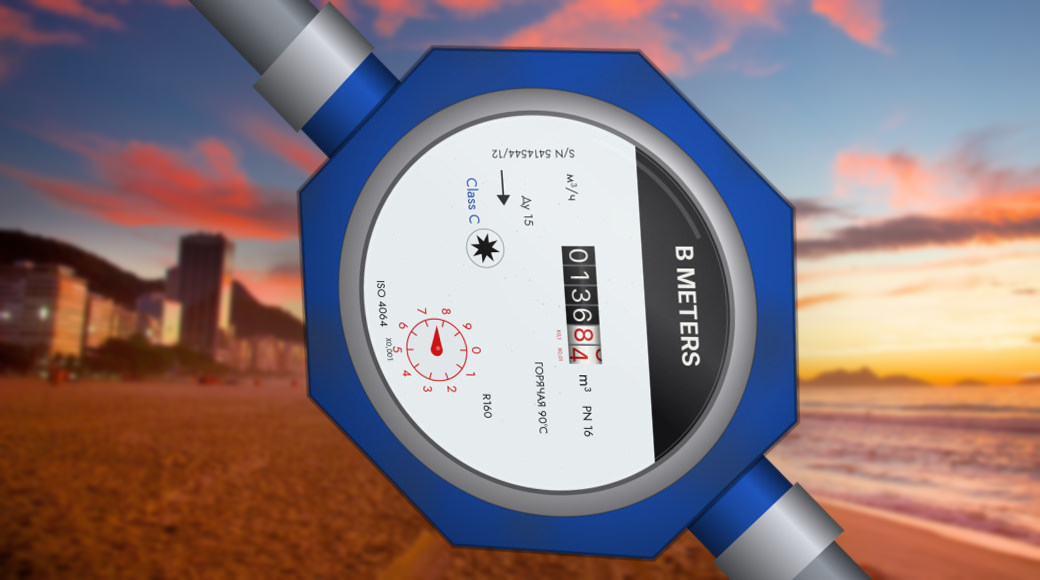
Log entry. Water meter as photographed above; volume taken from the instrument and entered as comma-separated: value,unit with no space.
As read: 136.837,m³
